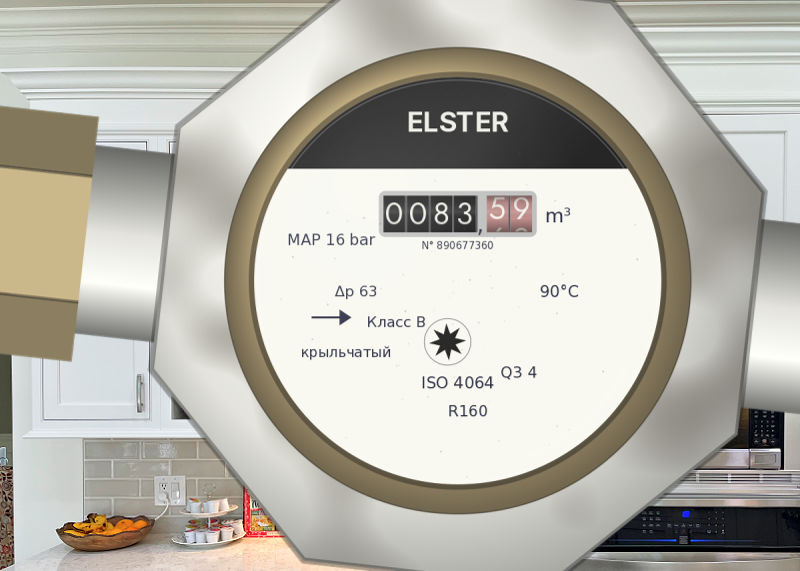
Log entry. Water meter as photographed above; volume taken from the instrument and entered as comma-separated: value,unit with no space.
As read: 83.59,m³
